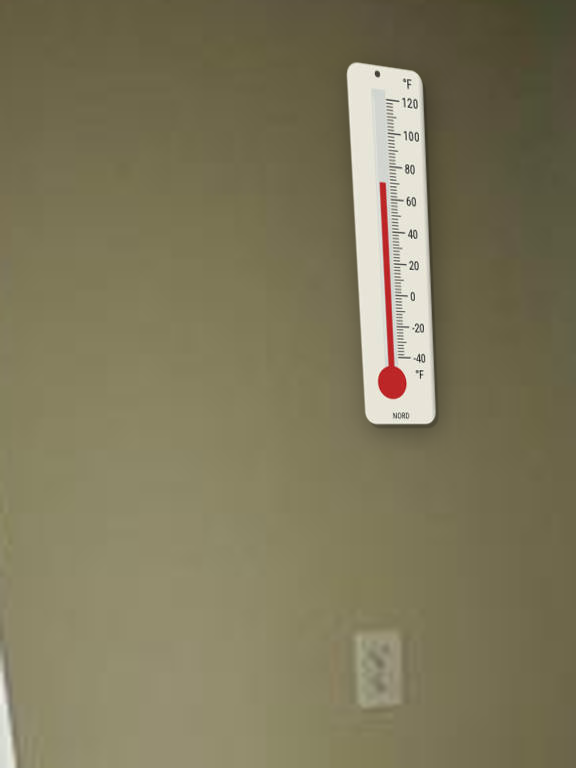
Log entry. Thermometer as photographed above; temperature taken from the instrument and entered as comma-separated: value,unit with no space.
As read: 70,°F
